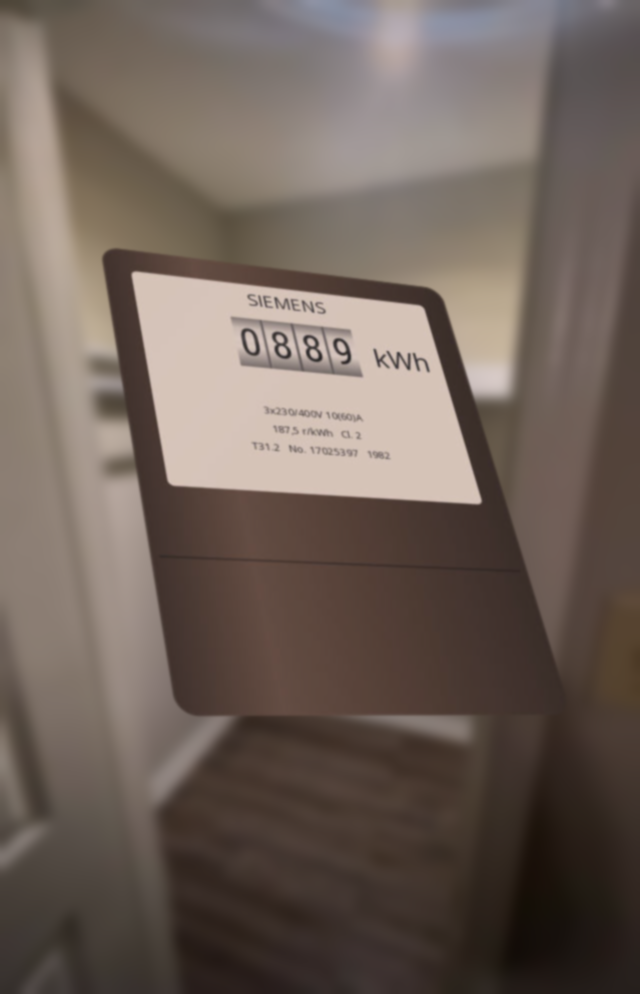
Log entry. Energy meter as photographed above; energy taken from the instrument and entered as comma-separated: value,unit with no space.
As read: 889,kWh
